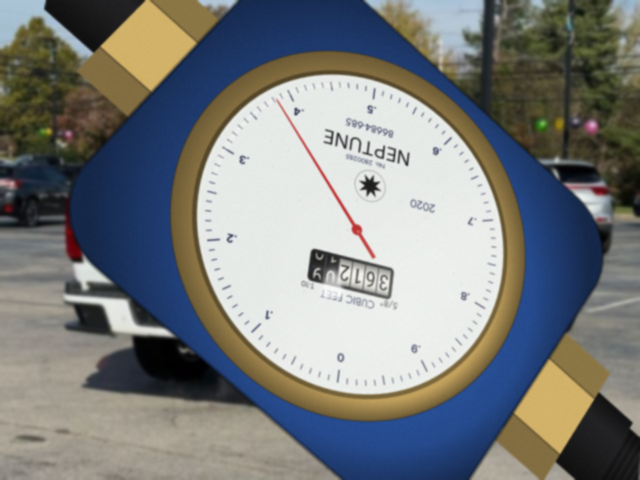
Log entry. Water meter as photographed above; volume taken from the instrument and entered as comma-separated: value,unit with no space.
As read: 361209.38,ft³
